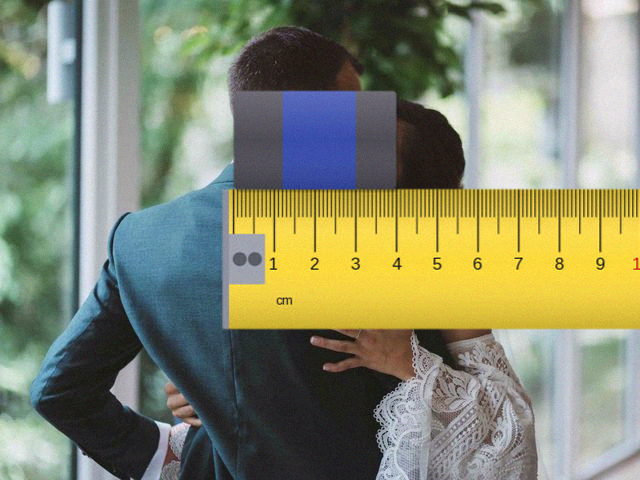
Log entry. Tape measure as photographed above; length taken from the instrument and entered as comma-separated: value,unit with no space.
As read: 4,cm
